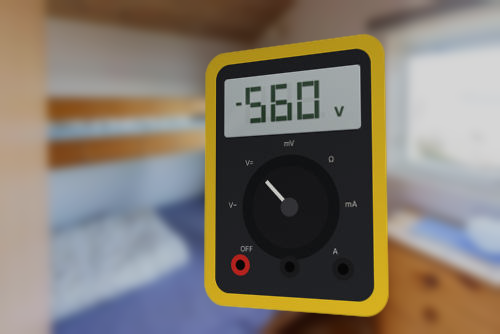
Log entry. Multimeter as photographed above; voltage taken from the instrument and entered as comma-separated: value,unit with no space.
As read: -560,V
